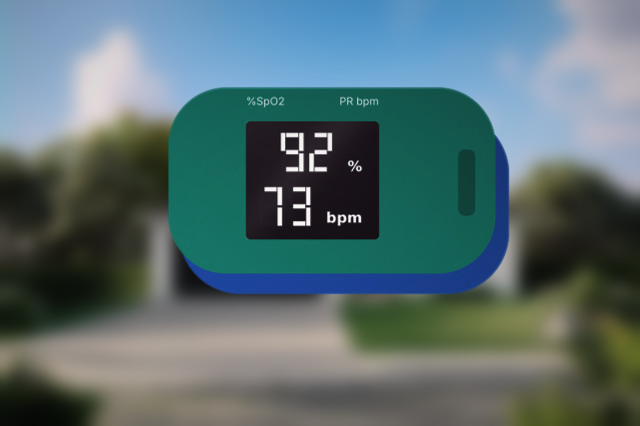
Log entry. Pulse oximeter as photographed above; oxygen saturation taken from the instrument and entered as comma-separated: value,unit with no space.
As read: 92,%
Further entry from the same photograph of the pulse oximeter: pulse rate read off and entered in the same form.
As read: 73,bpm
